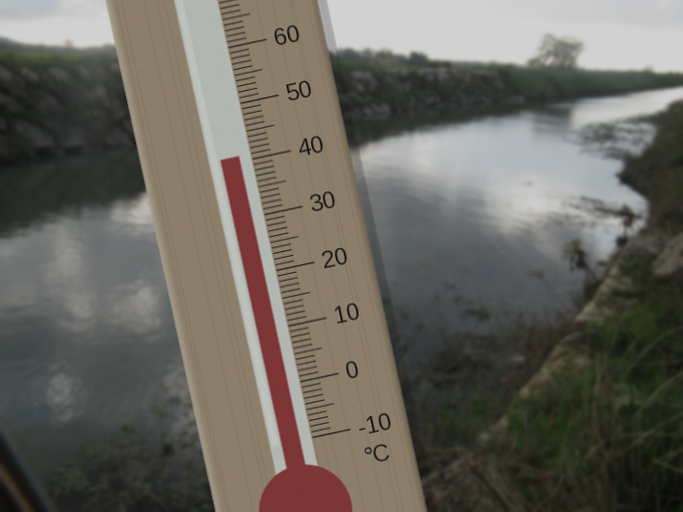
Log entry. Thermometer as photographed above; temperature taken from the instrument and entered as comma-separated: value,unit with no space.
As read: 41,°C
